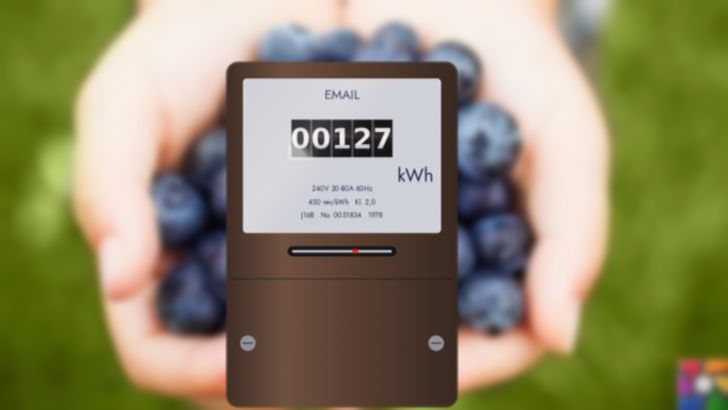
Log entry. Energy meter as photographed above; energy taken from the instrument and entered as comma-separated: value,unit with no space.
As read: 127,kWh
